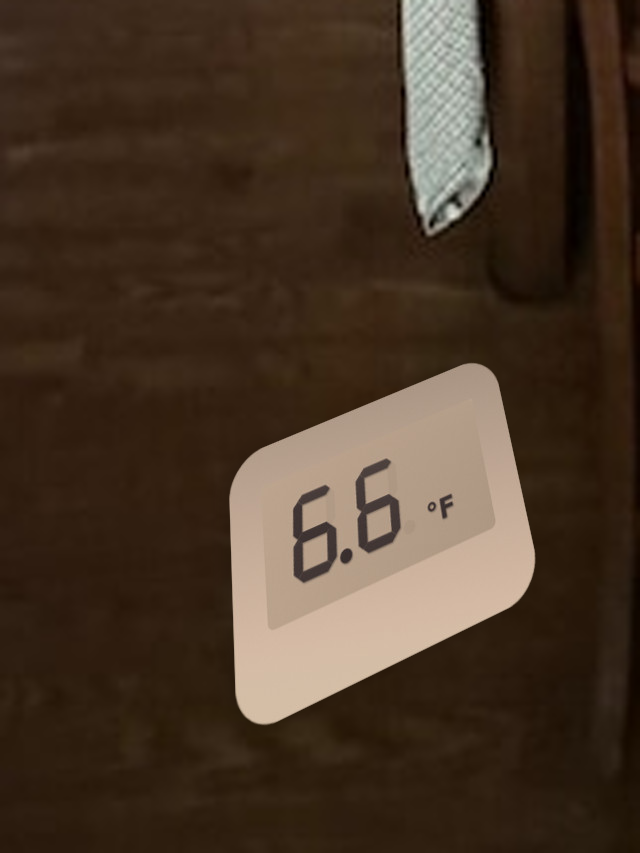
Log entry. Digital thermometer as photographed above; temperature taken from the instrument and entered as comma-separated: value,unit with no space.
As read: 6.6,°F
